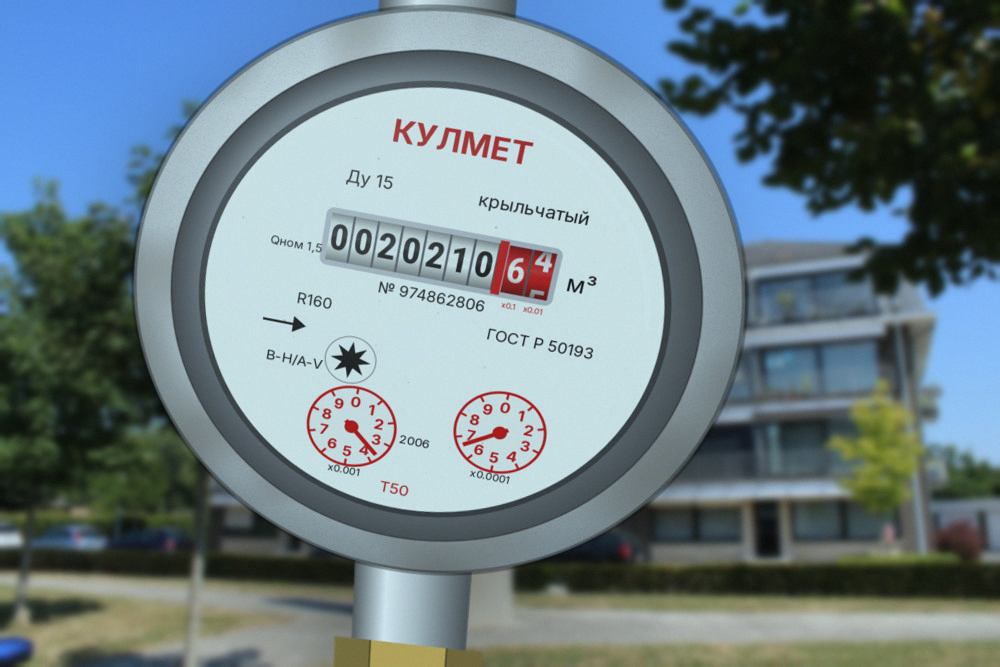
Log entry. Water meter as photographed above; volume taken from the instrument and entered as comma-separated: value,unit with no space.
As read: 20210.6436,m³
